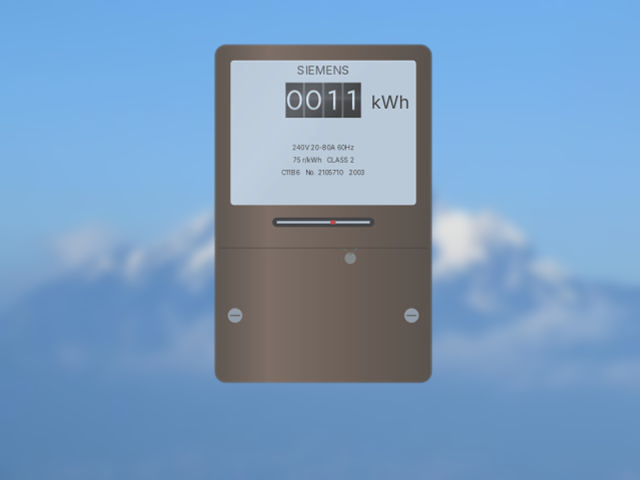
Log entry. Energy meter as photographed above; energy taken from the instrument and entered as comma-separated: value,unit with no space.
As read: 11,kWh
